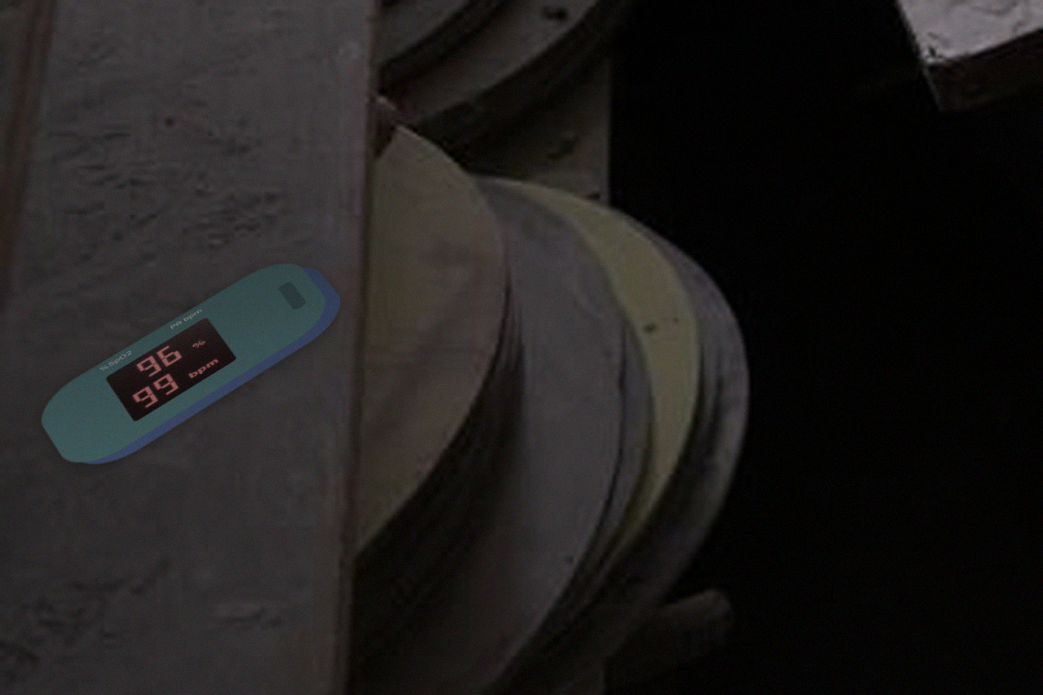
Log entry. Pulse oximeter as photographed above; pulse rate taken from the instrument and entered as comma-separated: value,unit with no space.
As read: 99,bpm
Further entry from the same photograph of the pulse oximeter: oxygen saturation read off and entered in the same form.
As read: 96,%
